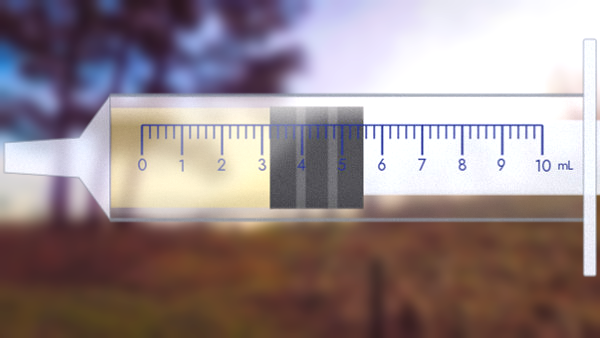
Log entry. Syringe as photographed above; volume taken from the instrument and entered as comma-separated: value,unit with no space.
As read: 3.2,mL
